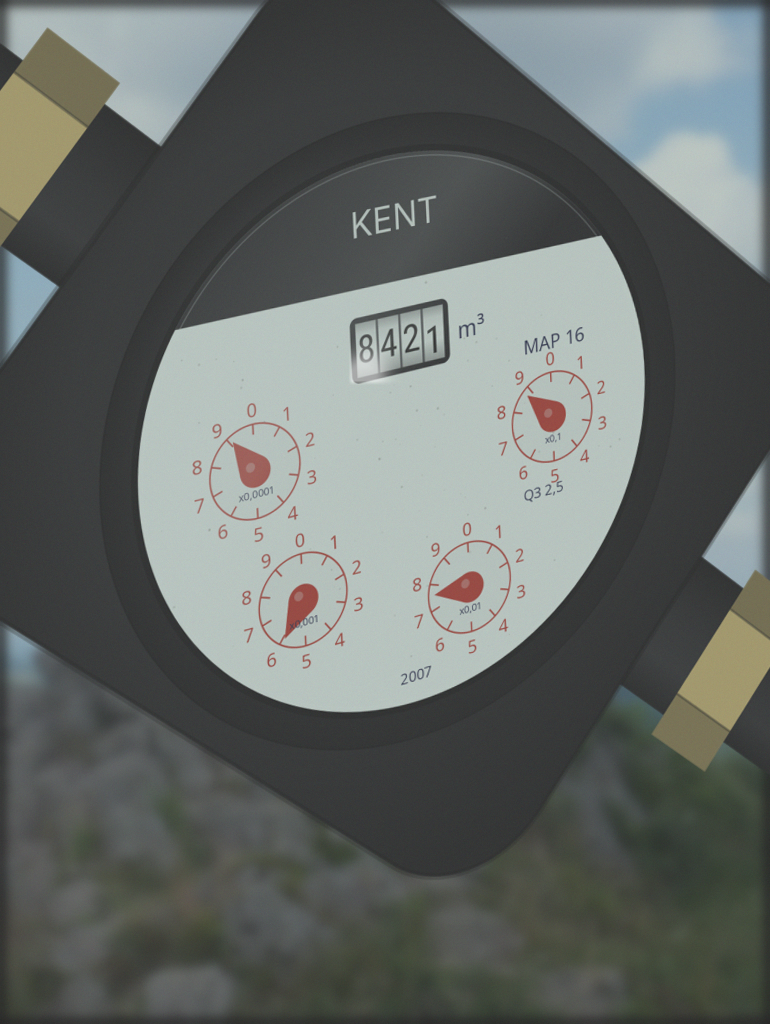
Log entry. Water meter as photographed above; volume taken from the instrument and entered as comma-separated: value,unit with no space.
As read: 8420.8759,m³
